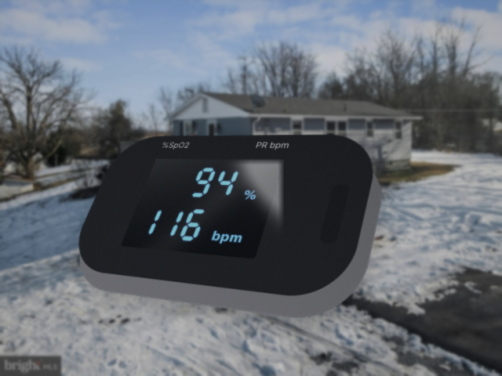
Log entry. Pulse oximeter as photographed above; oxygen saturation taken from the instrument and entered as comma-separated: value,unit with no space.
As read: 94,%
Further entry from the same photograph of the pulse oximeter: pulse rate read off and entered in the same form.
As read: 116,bpm
